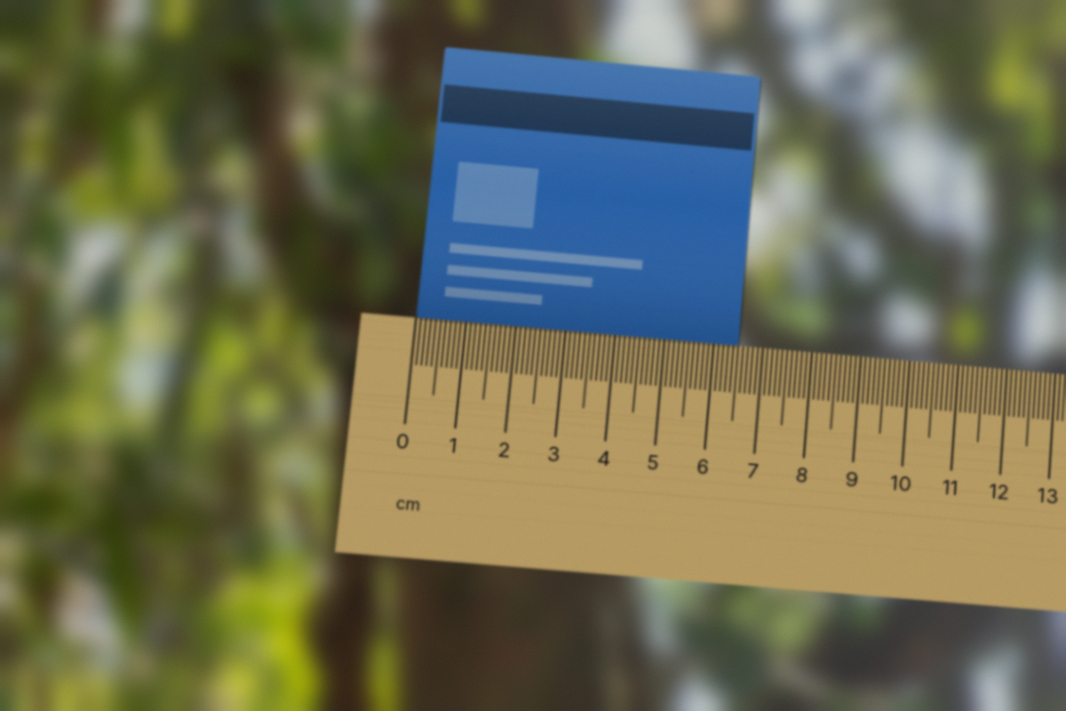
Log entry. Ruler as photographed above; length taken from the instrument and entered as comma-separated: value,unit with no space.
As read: 6.5,cm
